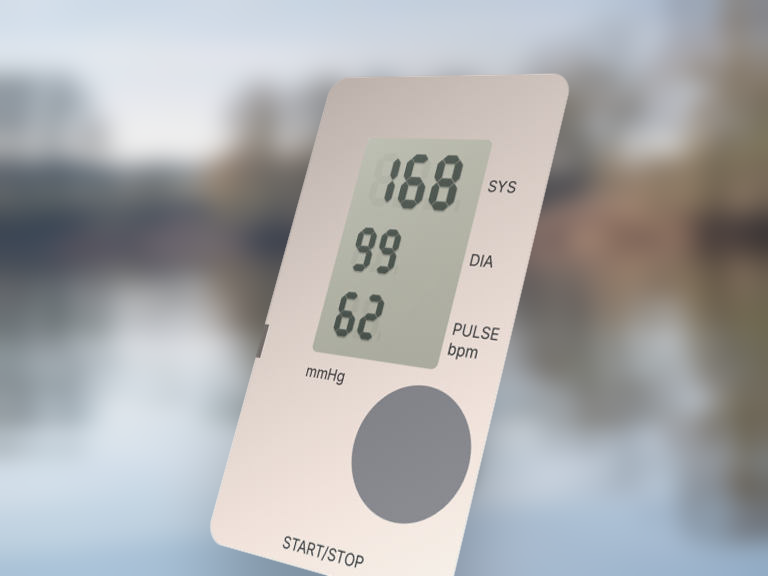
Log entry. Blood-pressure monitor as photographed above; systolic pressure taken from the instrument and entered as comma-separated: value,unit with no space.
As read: 168,mmHg
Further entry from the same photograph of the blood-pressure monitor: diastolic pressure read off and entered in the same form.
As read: 99,mmHg
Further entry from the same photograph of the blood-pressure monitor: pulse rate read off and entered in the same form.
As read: 62,bpm
